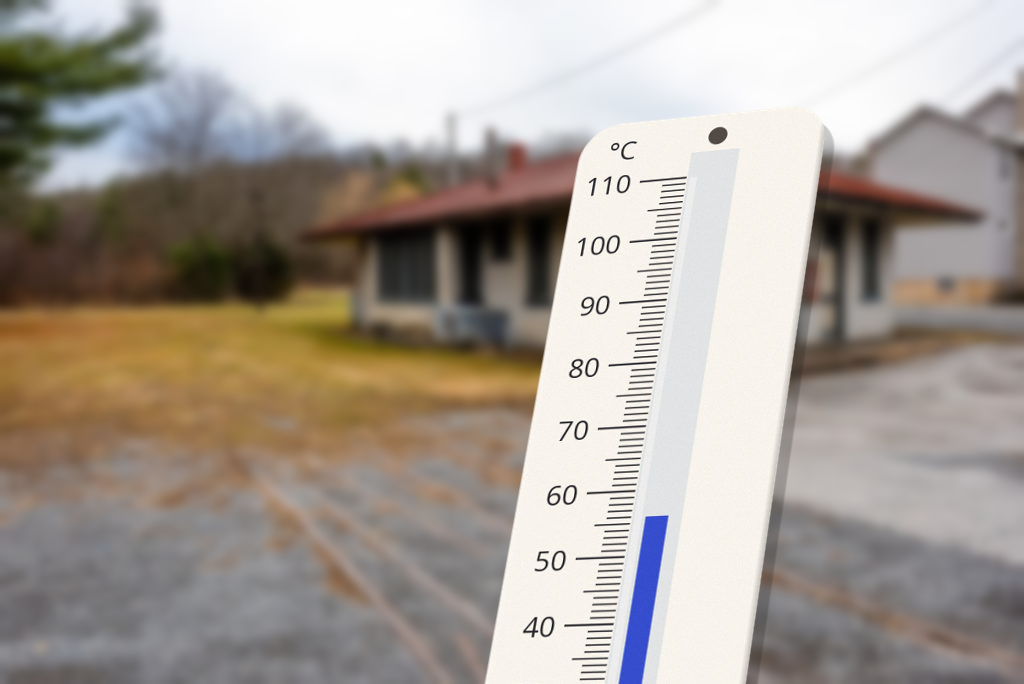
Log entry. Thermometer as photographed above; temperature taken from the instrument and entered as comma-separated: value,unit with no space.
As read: 56,°C
